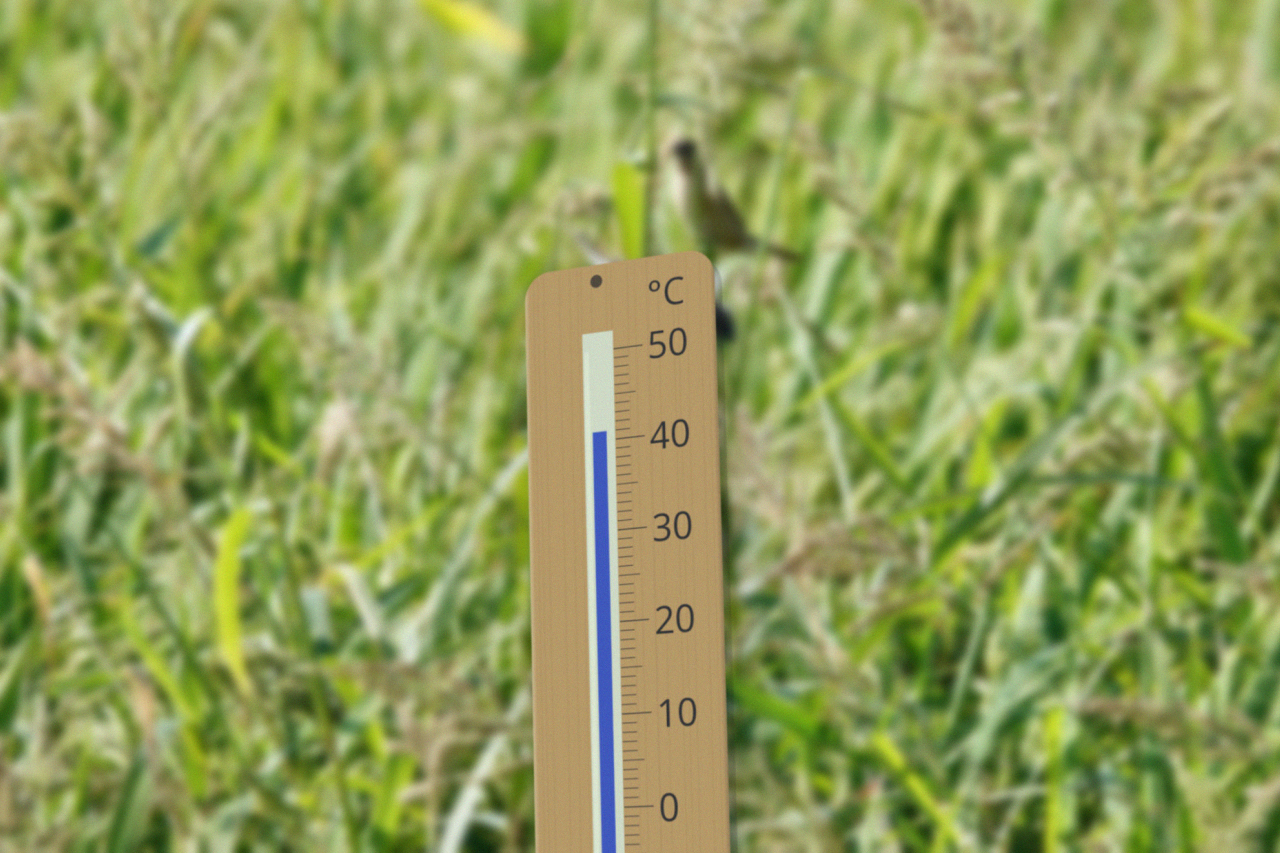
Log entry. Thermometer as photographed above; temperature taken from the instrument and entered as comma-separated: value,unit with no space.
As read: 41,°C
